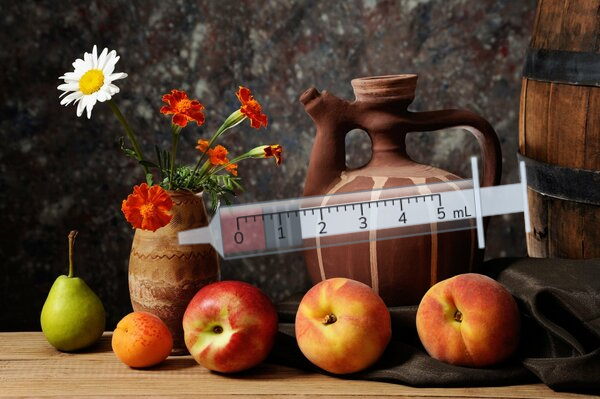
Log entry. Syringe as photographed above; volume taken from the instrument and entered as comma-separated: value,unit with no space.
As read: 0.6,mL
